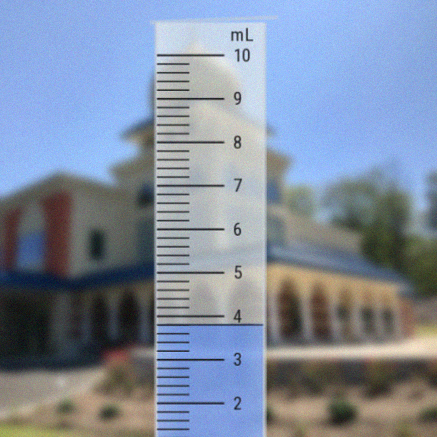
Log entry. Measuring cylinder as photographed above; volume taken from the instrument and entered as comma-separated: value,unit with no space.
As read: 3.8,mL
